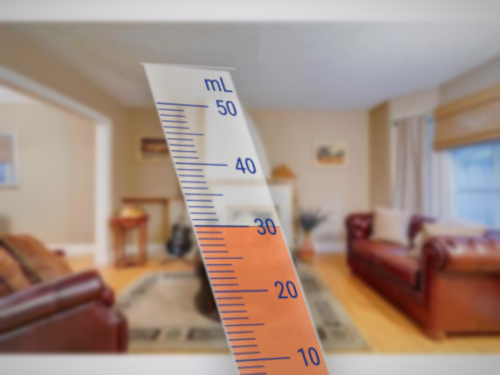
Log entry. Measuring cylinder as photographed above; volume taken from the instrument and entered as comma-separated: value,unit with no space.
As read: 30,mL
